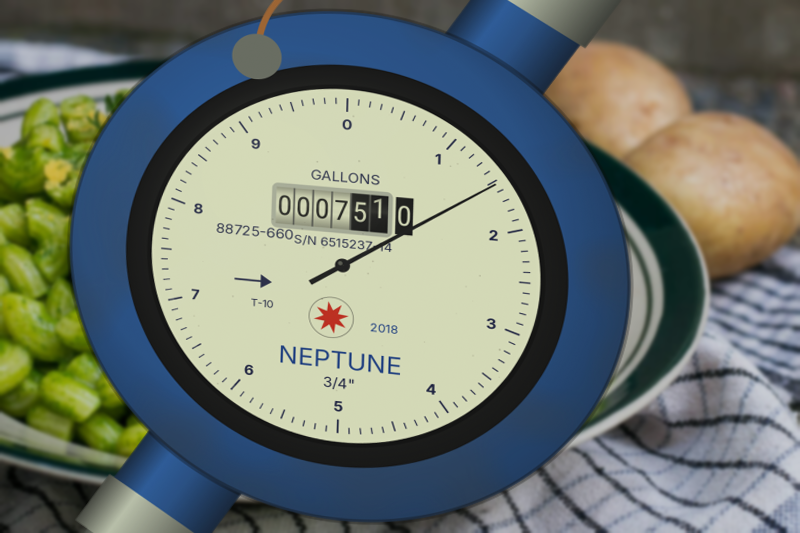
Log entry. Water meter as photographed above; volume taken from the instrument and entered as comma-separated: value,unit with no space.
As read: 7511.5,gal
